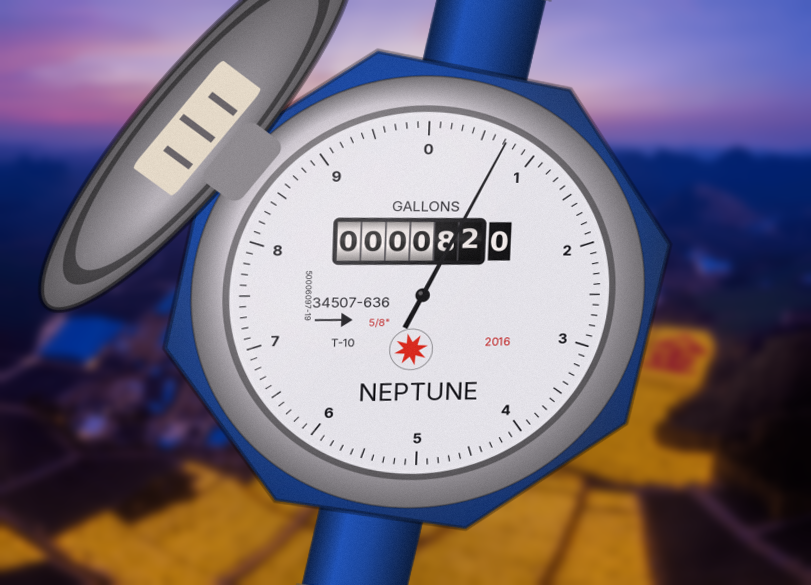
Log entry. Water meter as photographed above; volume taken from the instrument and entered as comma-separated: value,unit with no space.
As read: 820.7,gal
